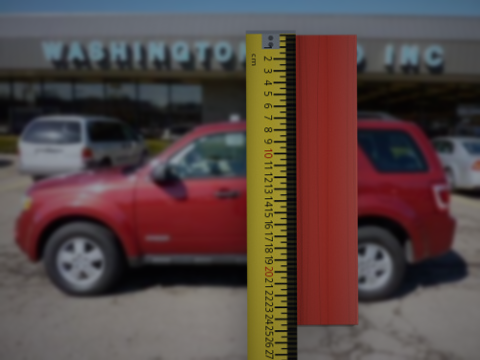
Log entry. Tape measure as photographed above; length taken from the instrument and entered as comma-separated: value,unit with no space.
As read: 24.5,cm
